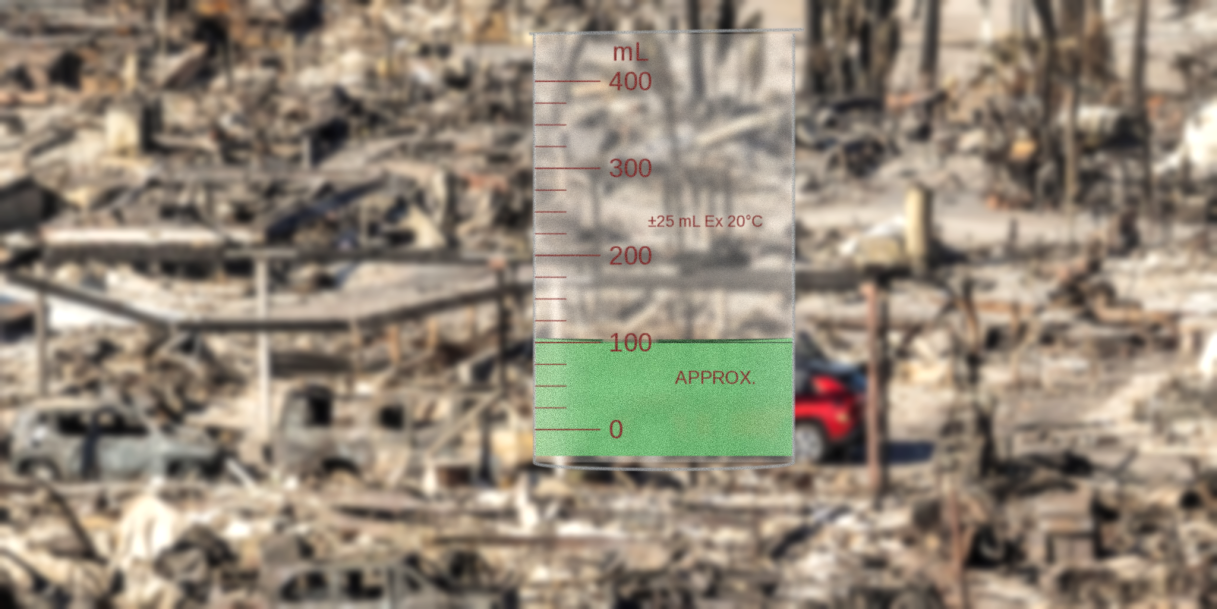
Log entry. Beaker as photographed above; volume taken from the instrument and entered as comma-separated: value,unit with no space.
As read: 100,mL
